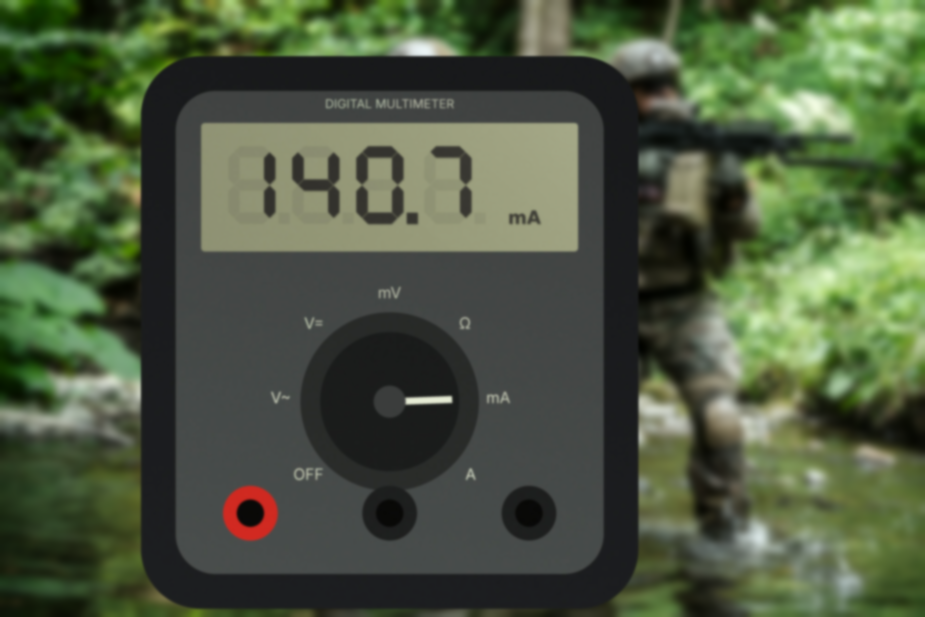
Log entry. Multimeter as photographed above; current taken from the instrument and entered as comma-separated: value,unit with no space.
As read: 140.7,mA
